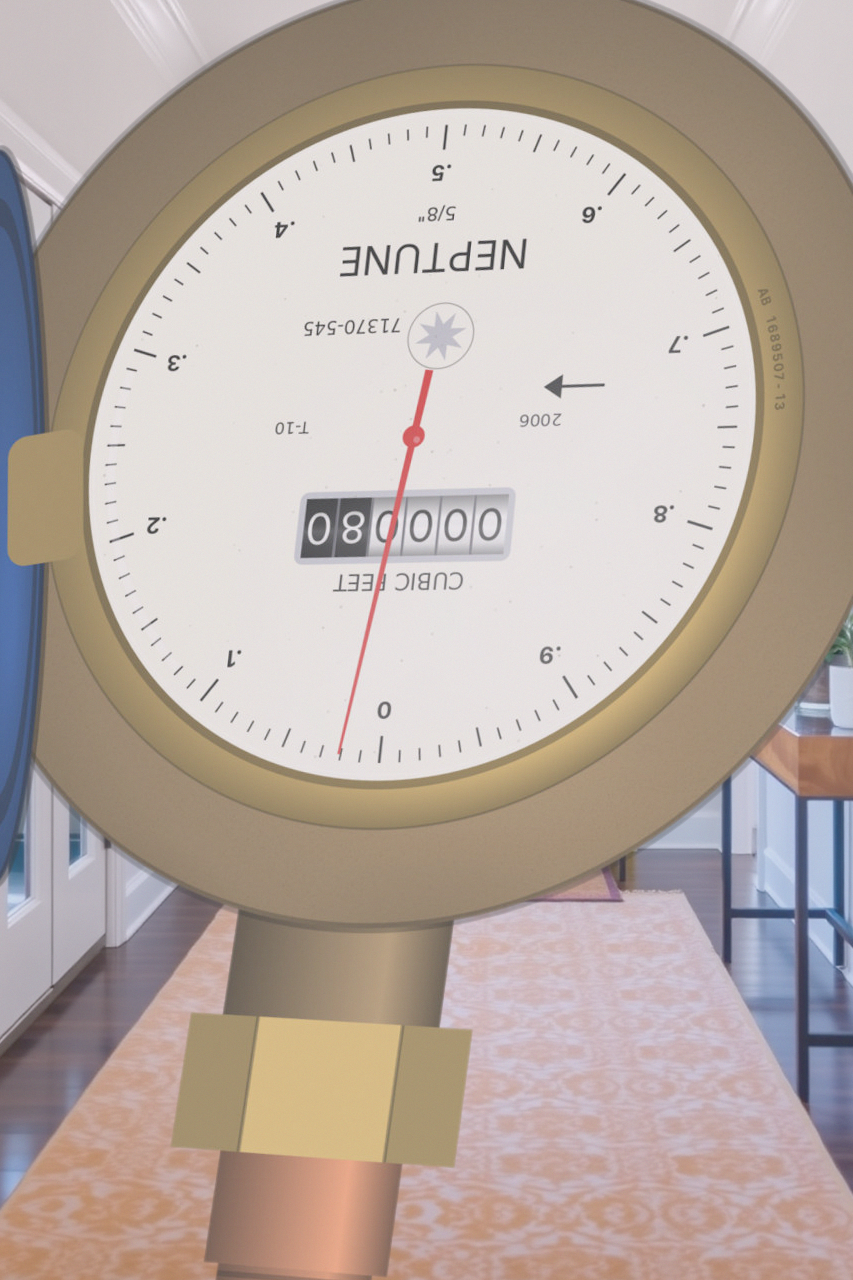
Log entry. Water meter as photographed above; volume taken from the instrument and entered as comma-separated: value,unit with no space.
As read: 80.02,ft³
